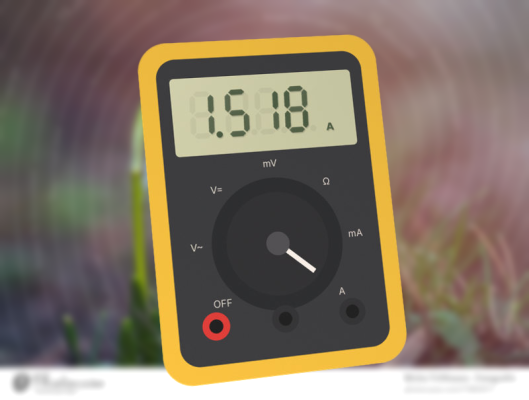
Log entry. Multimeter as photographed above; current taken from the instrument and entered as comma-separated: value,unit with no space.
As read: 1.518,A
